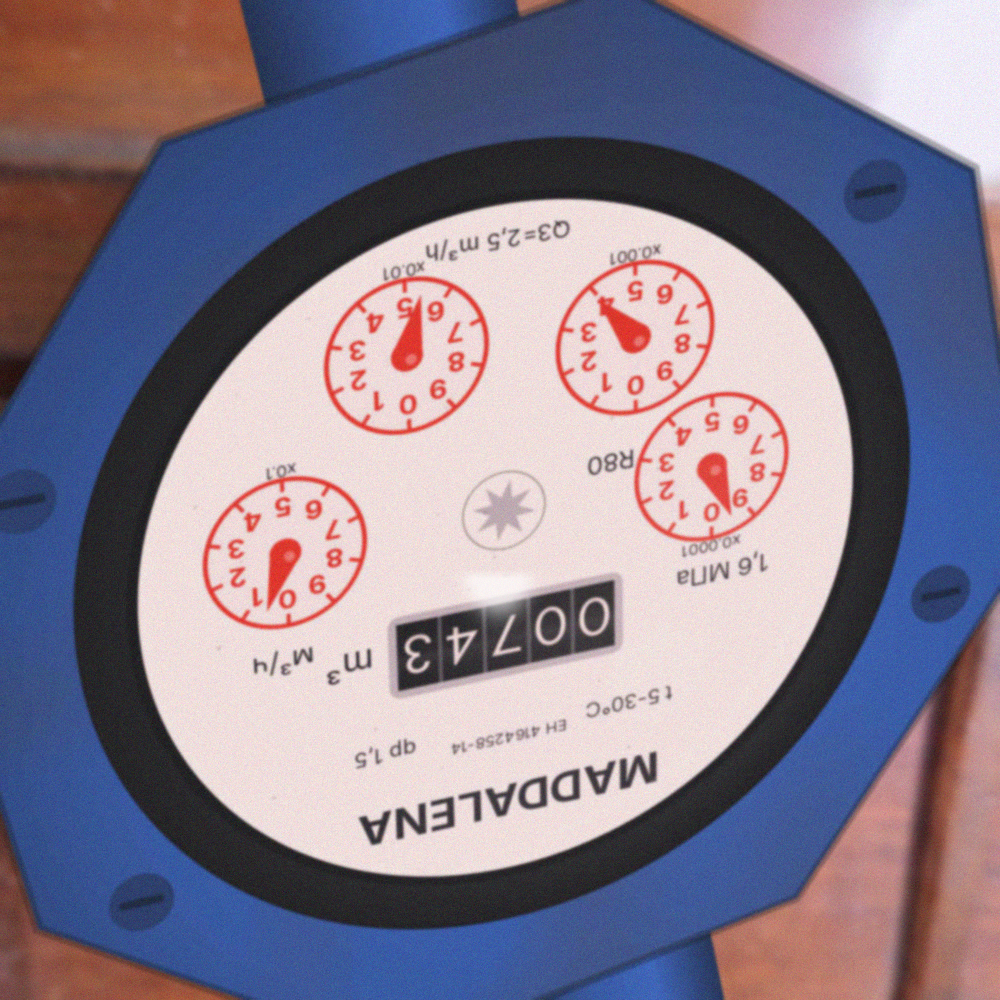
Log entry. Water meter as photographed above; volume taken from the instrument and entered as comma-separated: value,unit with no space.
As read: 743.0539,m³
